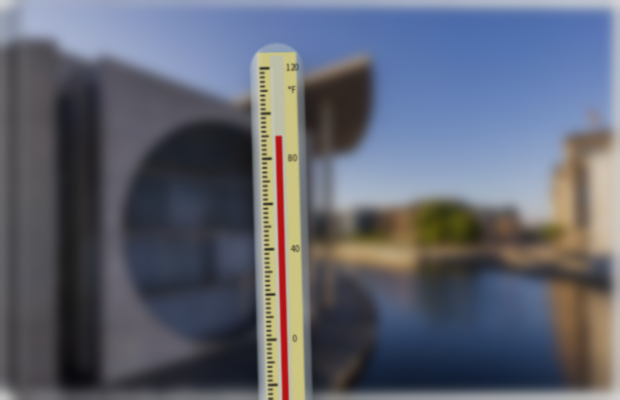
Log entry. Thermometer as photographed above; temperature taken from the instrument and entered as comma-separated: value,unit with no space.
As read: 90,°F
